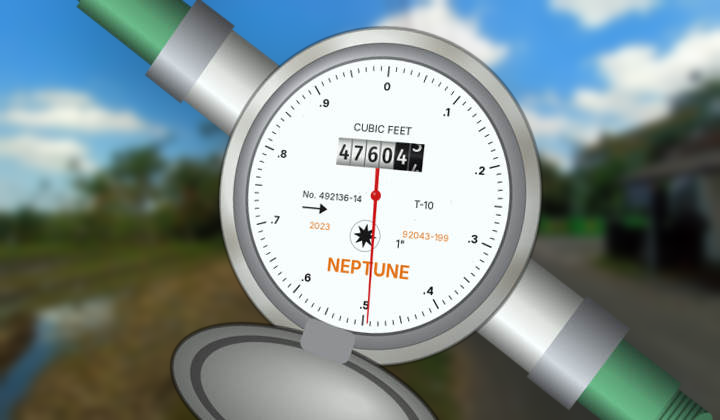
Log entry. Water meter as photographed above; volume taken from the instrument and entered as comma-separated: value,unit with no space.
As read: 476043.49,ft³
